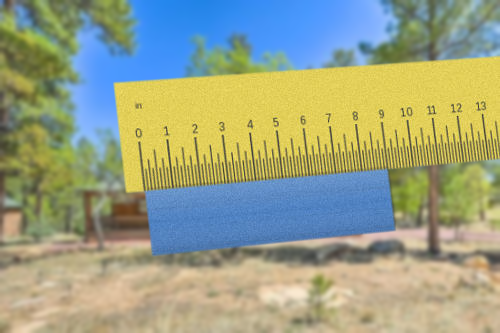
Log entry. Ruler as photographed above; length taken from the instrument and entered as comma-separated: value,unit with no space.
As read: 9,in
